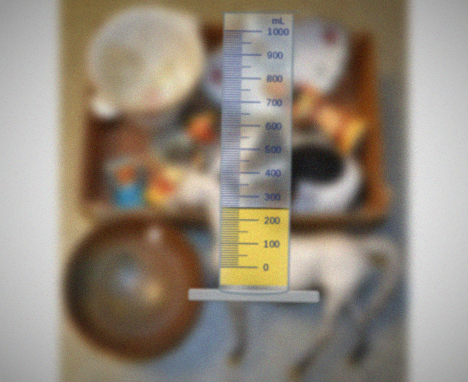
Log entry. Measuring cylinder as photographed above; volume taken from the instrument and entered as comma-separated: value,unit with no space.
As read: 250,mL
